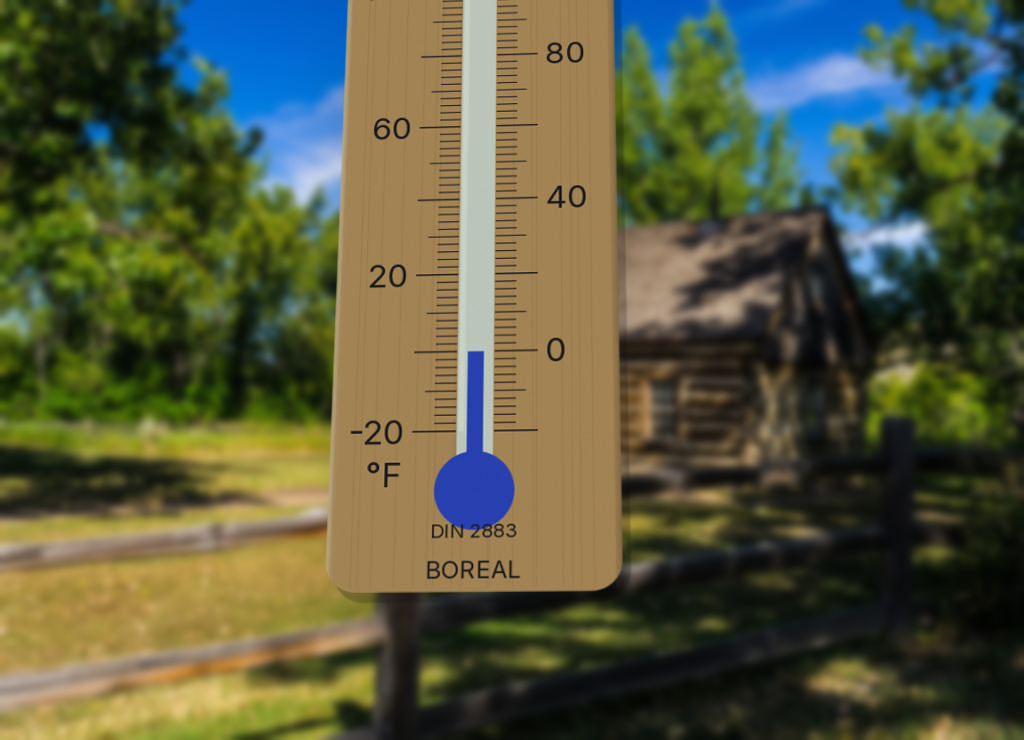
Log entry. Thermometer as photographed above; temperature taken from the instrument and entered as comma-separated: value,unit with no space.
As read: 0,°F
